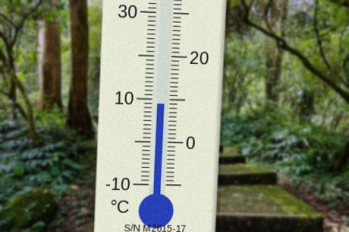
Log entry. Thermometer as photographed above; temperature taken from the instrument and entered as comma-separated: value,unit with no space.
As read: 9,°C
